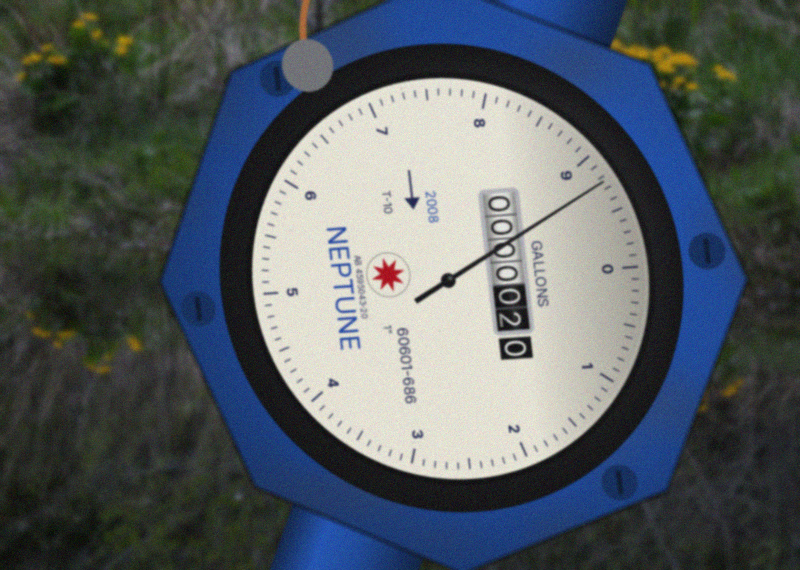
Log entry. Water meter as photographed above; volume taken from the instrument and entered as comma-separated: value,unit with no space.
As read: 19.2,gal
